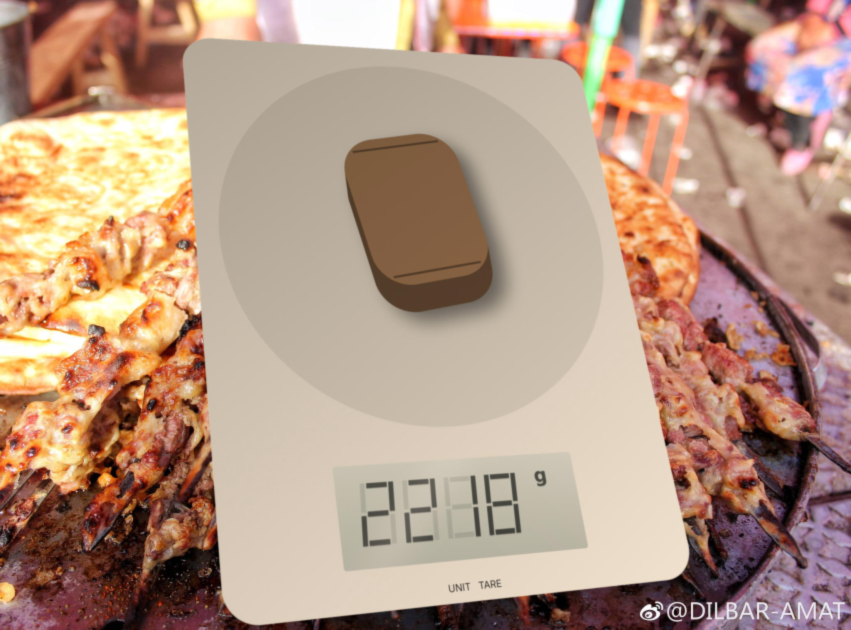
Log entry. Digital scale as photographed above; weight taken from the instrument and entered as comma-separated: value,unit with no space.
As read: 2218,g
